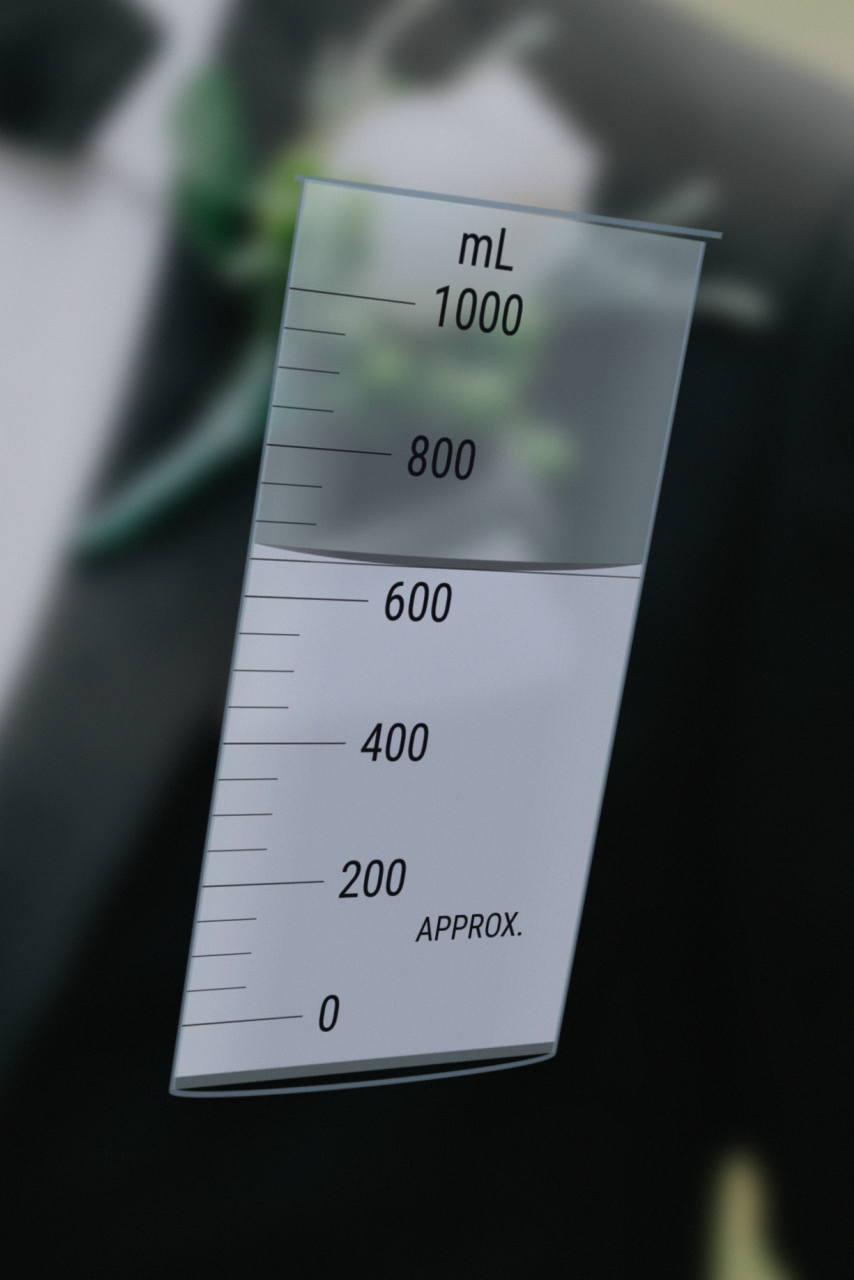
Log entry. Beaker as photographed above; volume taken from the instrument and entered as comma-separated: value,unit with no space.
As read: 650,mL
